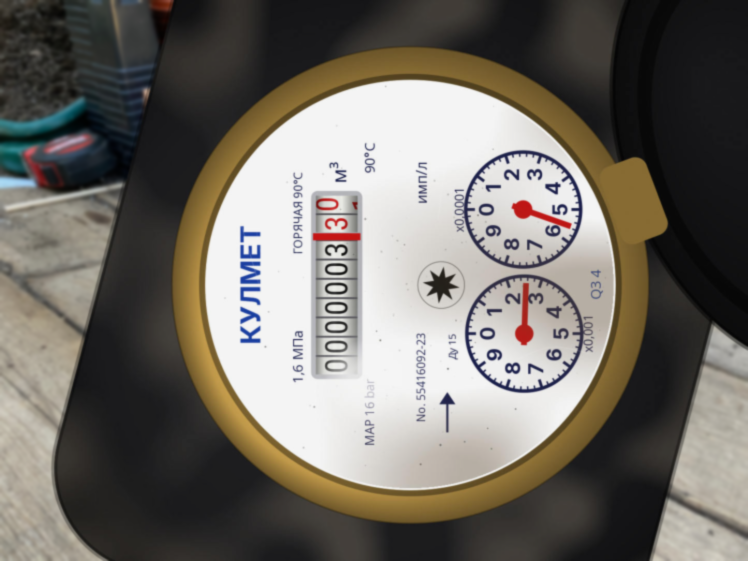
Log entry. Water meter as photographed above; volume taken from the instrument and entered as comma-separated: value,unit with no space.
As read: 3.3025,m³
